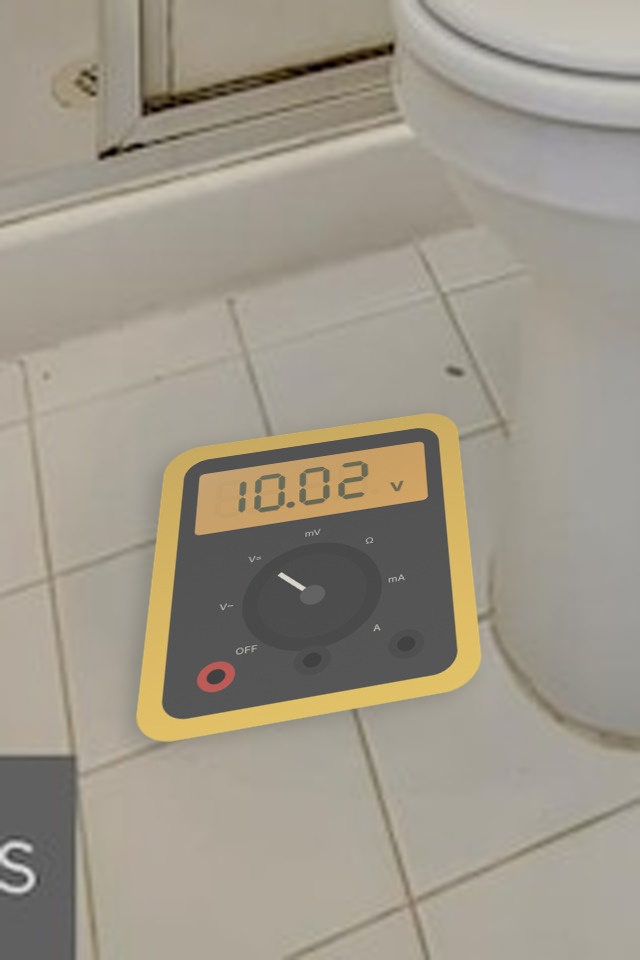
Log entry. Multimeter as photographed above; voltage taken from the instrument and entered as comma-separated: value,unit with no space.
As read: 10.02,V
